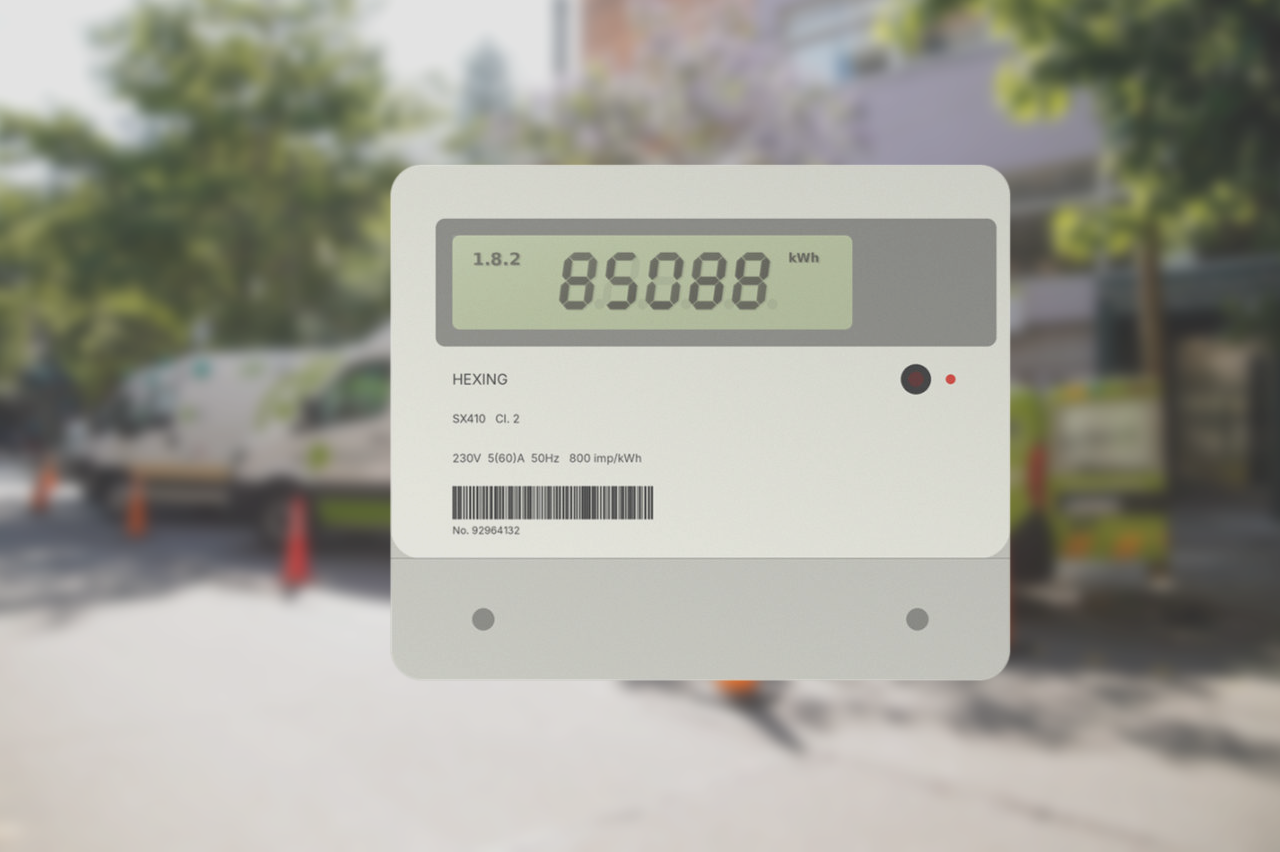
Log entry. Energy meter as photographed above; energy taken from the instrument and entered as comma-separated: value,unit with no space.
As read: 85088,kWh
